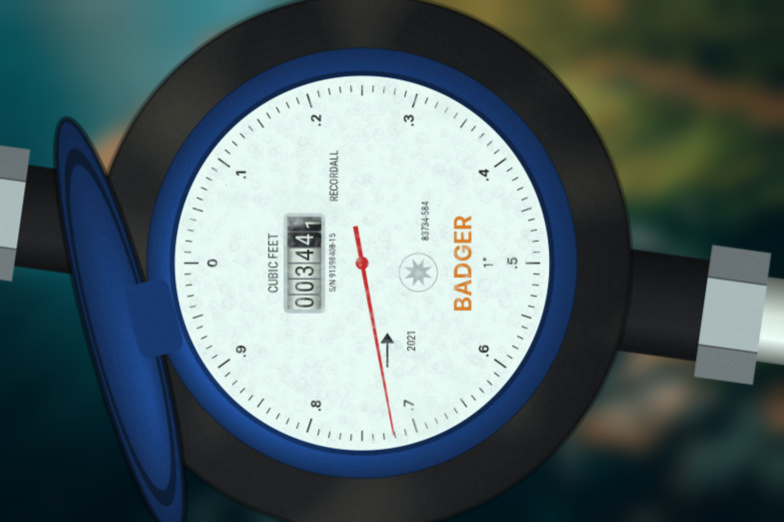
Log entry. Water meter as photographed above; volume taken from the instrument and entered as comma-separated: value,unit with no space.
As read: 3440.72,ft³
